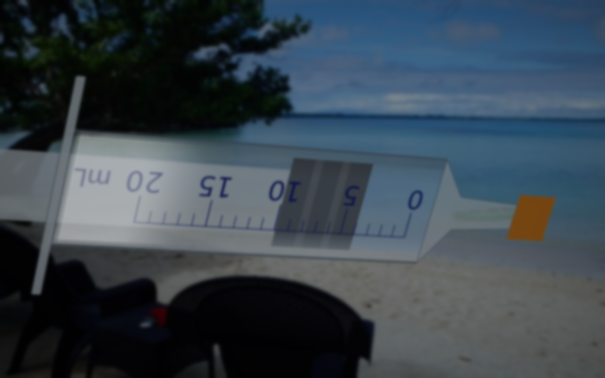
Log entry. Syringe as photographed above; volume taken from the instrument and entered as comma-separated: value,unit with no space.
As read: 4,mL
